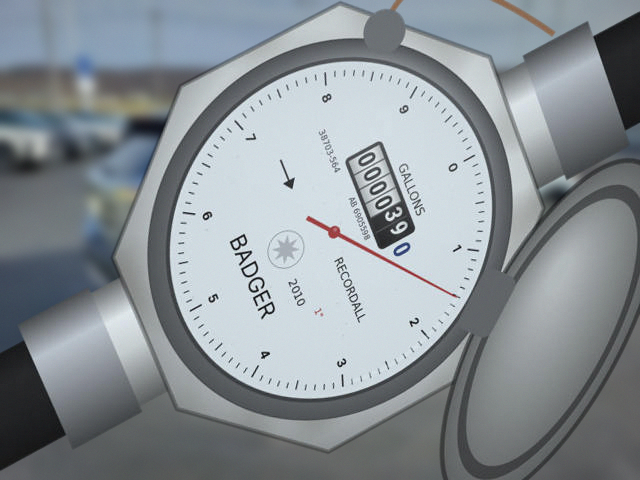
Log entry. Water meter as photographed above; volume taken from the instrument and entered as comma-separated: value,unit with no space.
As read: 391.5,gal
